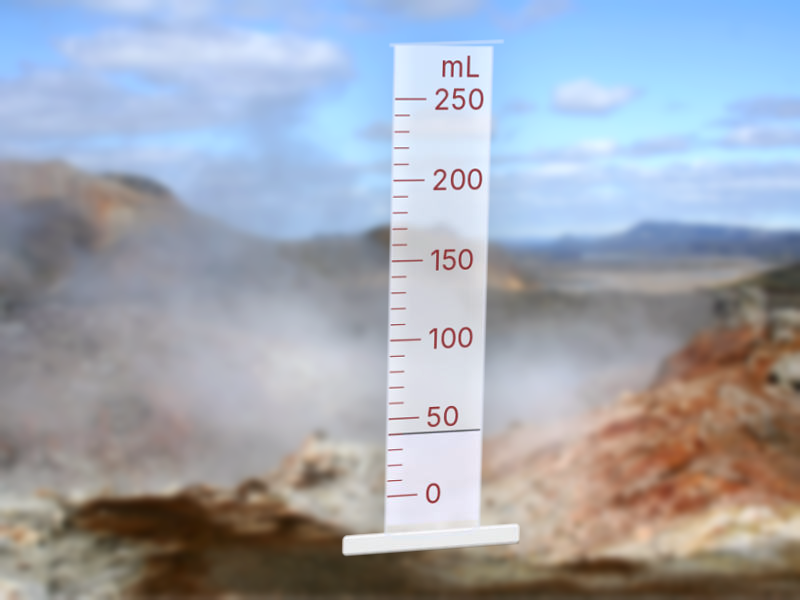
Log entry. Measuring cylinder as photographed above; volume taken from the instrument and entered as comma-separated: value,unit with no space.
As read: 40,mL
